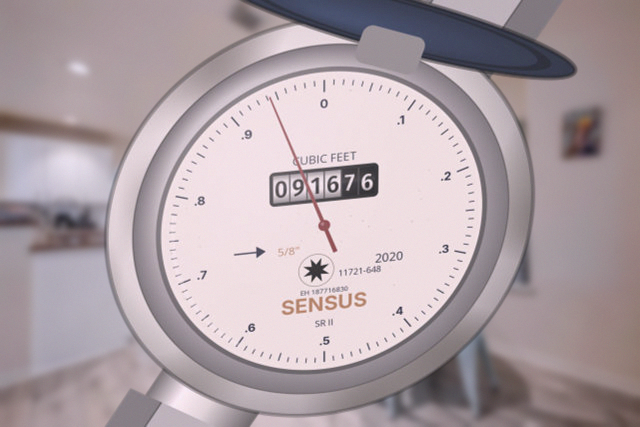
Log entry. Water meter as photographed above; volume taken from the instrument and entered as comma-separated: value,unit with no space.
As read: 91675.94,ft³
